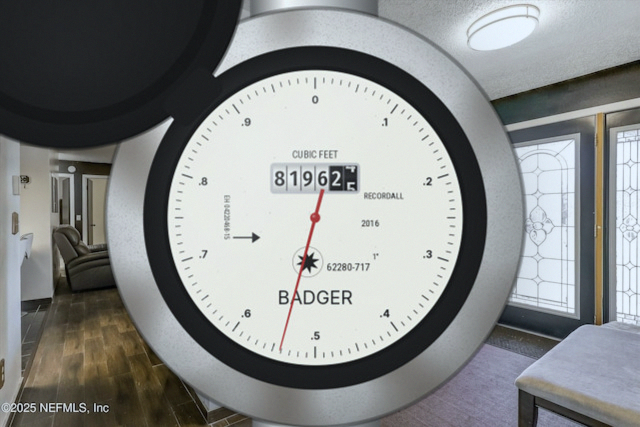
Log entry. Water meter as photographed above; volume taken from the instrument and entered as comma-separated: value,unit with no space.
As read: 819624.54,ft³
